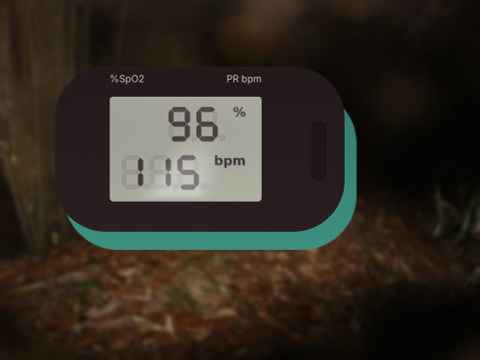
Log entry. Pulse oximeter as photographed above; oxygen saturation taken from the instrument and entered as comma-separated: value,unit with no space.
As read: 96,%
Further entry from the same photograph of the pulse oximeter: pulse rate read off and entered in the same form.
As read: 115,bpm
